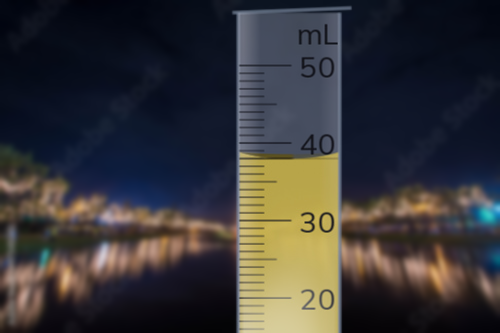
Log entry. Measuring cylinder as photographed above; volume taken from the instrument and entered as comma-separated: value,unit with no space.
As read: 38,mL
